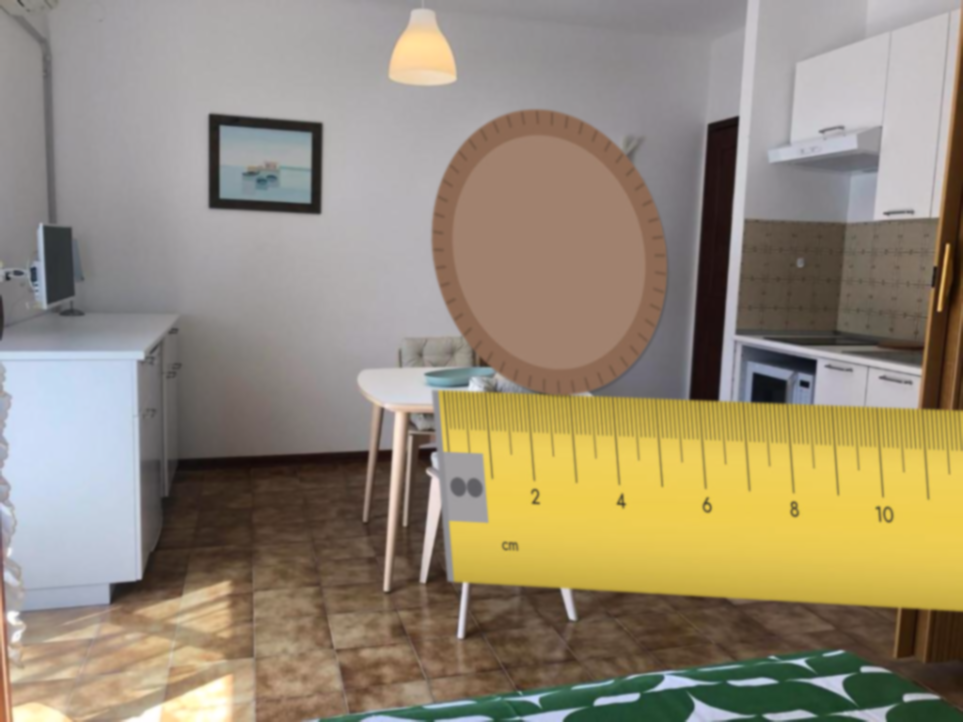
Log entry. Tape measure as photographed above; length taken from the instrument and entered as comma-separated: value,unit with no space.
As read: 5.5,cm
